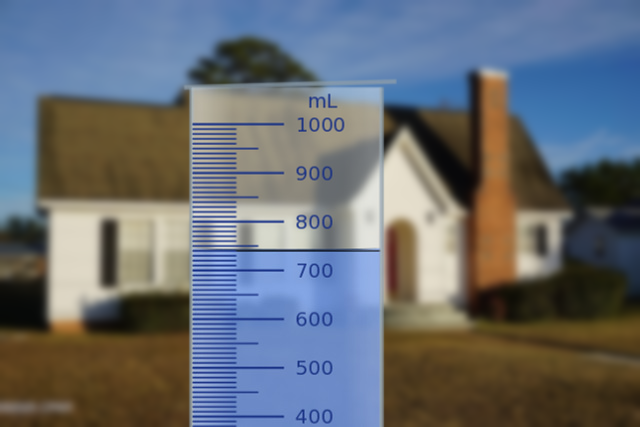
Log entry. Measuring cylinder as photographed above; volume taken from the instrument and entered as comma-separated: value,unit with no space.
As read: 740,mL
